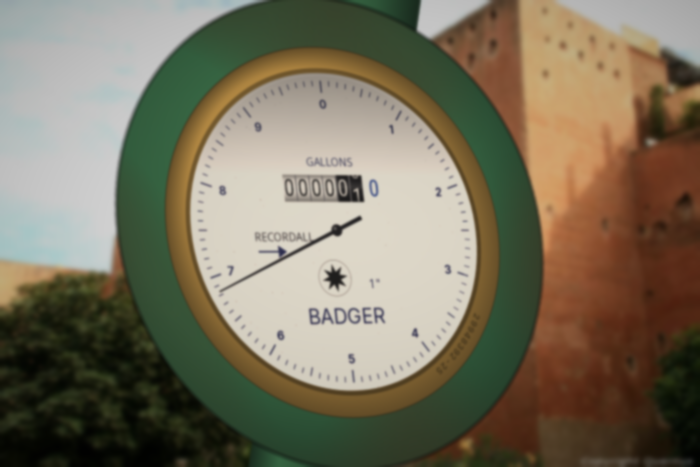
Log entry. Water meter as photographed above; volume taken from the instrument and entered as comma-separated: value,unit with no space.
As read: 6.8,gal
